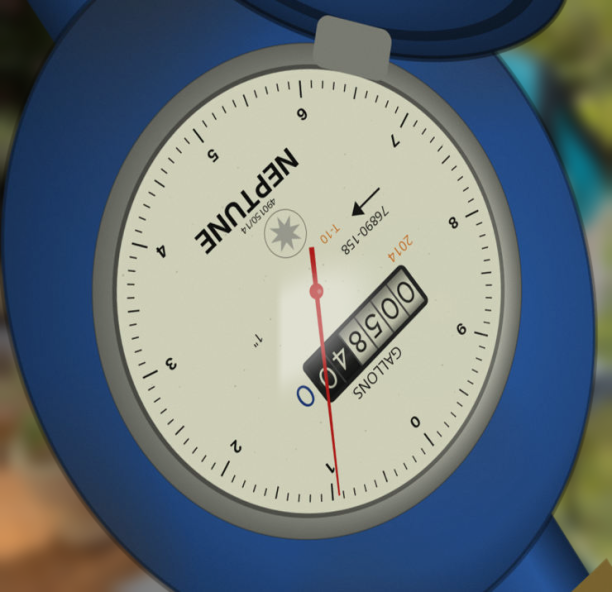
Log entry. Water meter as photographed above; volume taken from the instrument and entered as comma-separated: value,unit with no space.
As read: 58400.9,gal
